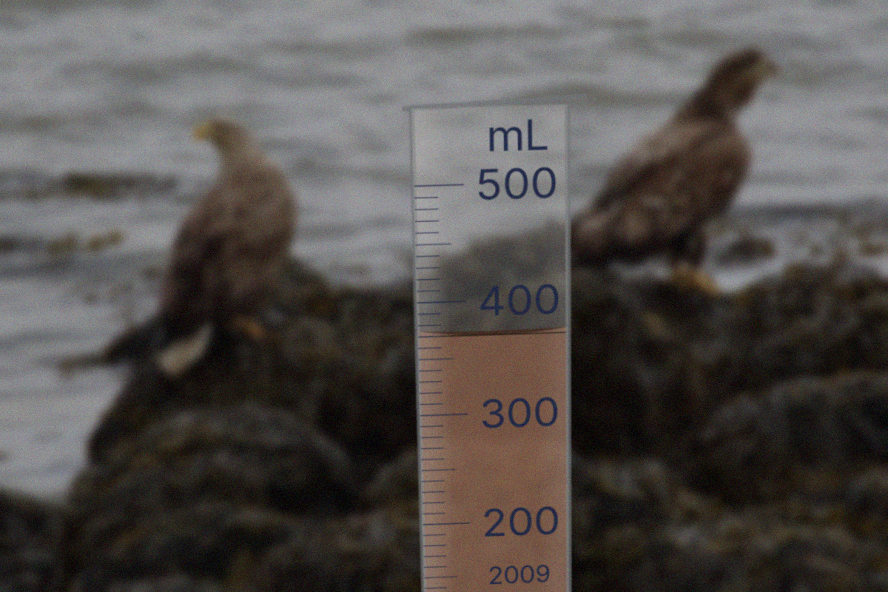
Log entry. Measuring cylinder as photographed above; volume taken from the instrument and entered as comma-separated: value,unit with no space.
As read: 370,mL
